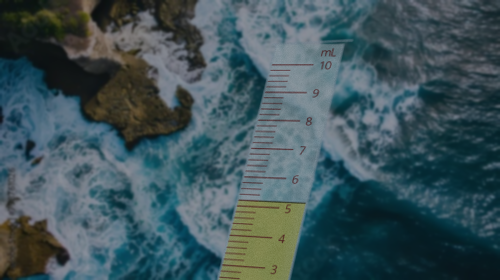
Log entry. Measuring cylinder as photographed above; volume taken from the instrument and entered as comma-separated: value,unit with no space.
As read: 5.2,mL
